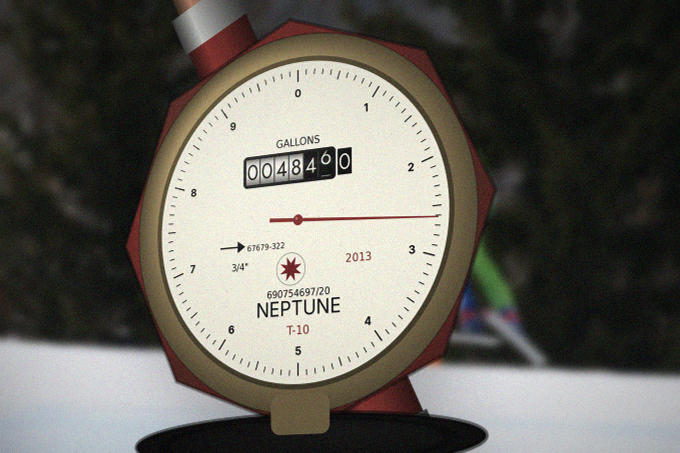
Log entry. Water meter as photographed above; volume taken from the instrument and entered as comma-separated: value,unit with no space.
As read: 48462.6,gal
